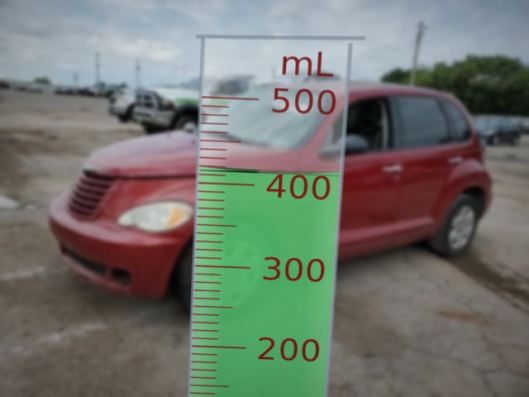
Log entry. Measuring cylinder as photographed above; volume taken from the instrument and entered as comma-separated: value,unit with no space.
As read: 415,mL
